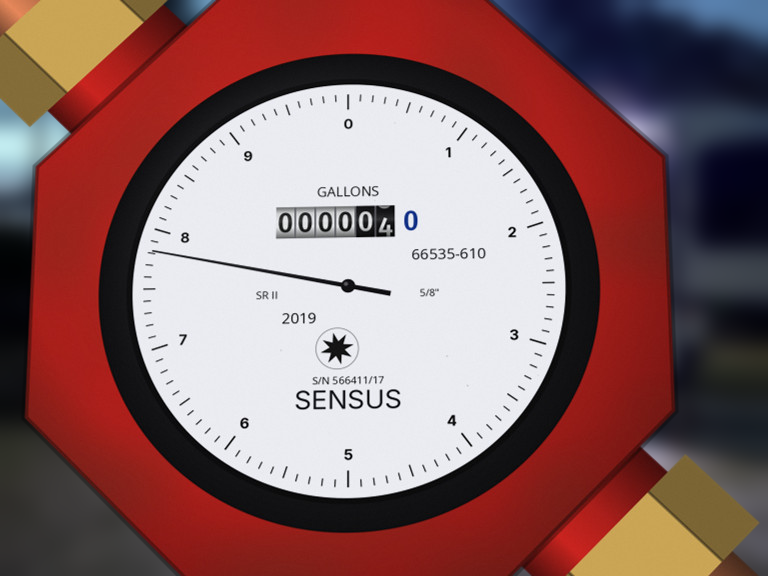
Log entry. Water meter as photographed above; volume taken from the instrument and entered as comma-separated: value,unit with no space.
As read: 37.8,gal
